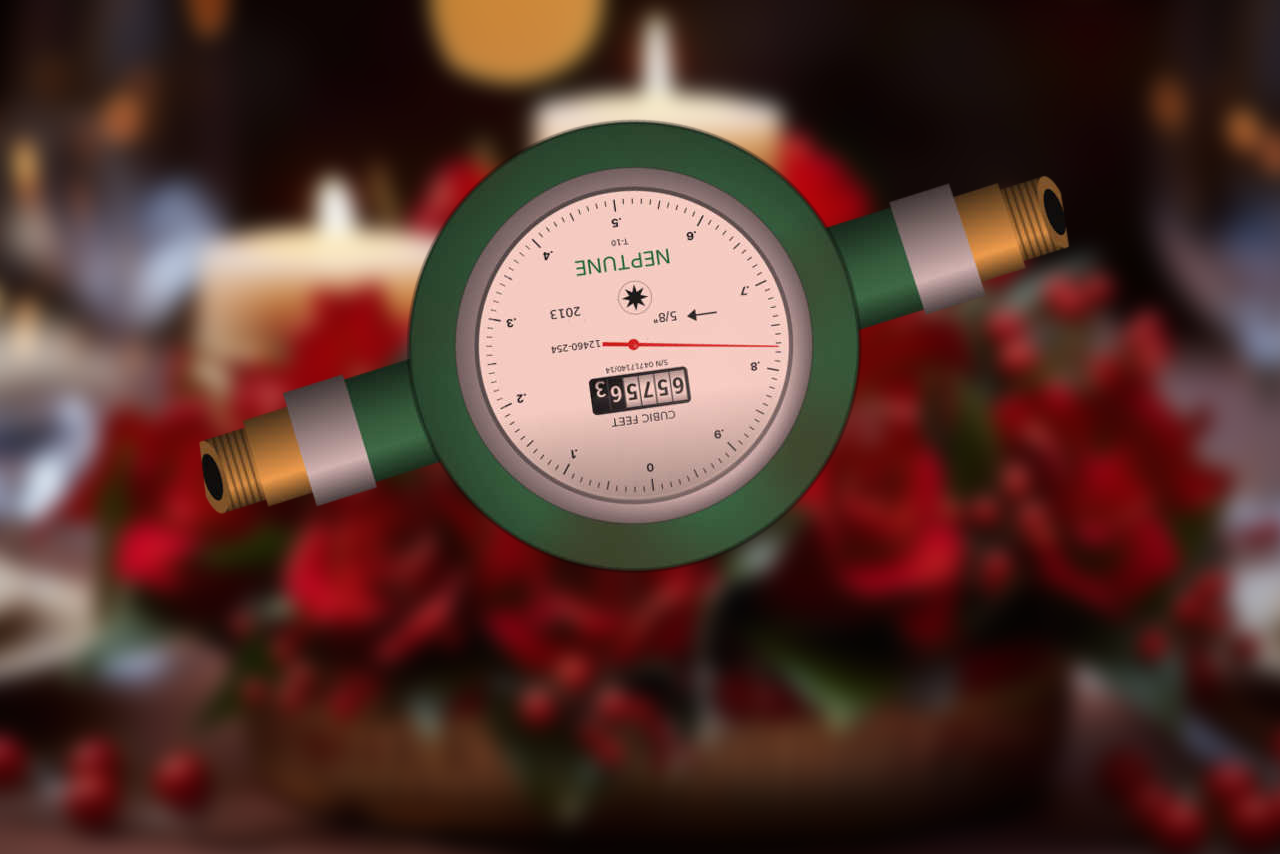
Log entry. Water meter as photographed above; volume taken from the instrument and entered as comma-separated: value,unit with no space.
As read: 657562.77,ft³
